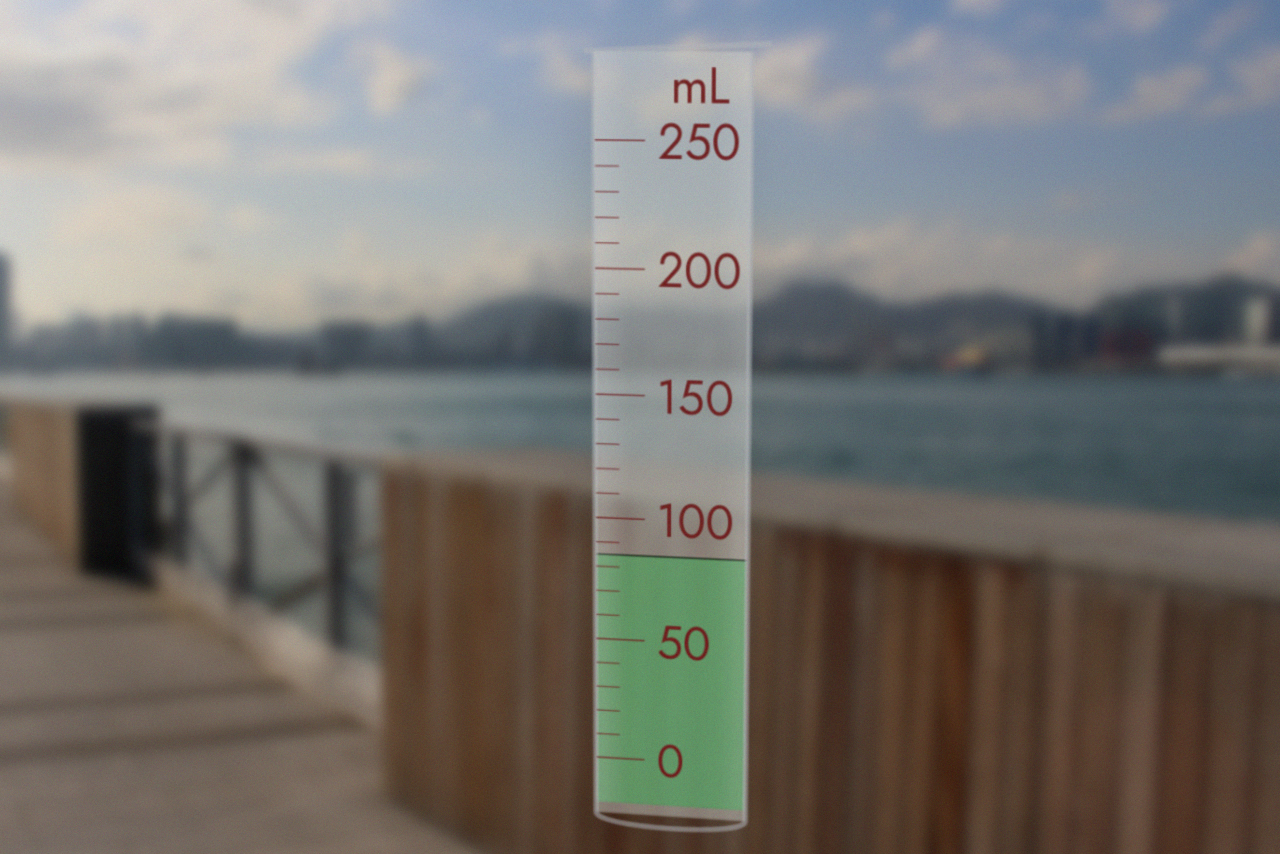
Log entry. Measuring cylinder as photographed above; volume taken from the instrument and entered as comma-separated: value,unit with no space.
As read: 85,mL
